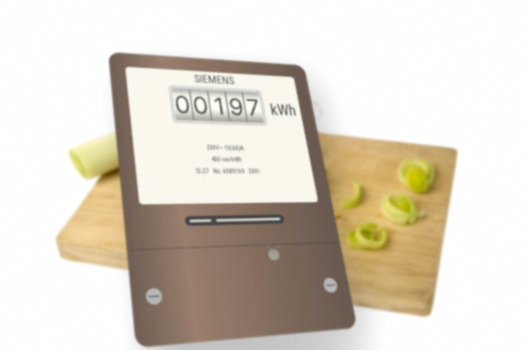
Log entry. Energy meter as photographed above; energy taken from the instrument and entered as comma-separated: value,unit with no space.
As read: 197,kWh
